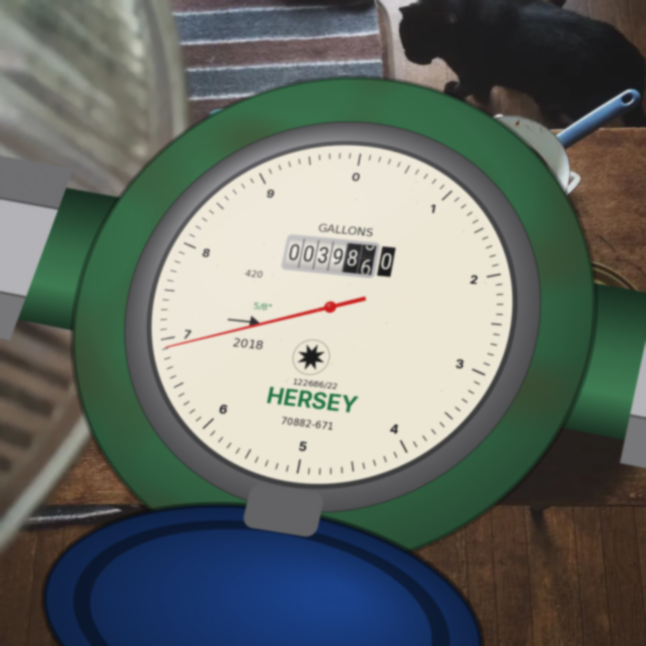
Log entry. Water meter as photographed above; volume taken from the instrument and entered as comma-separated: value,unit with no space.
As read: 39856.9,gal
